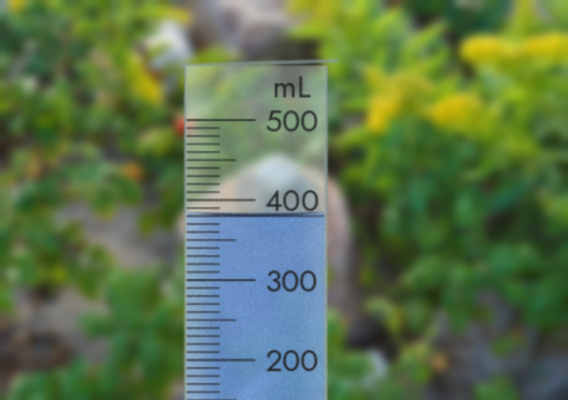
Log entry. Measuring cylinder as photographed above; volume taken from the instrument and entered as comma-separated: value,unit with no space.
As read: 380,mL
